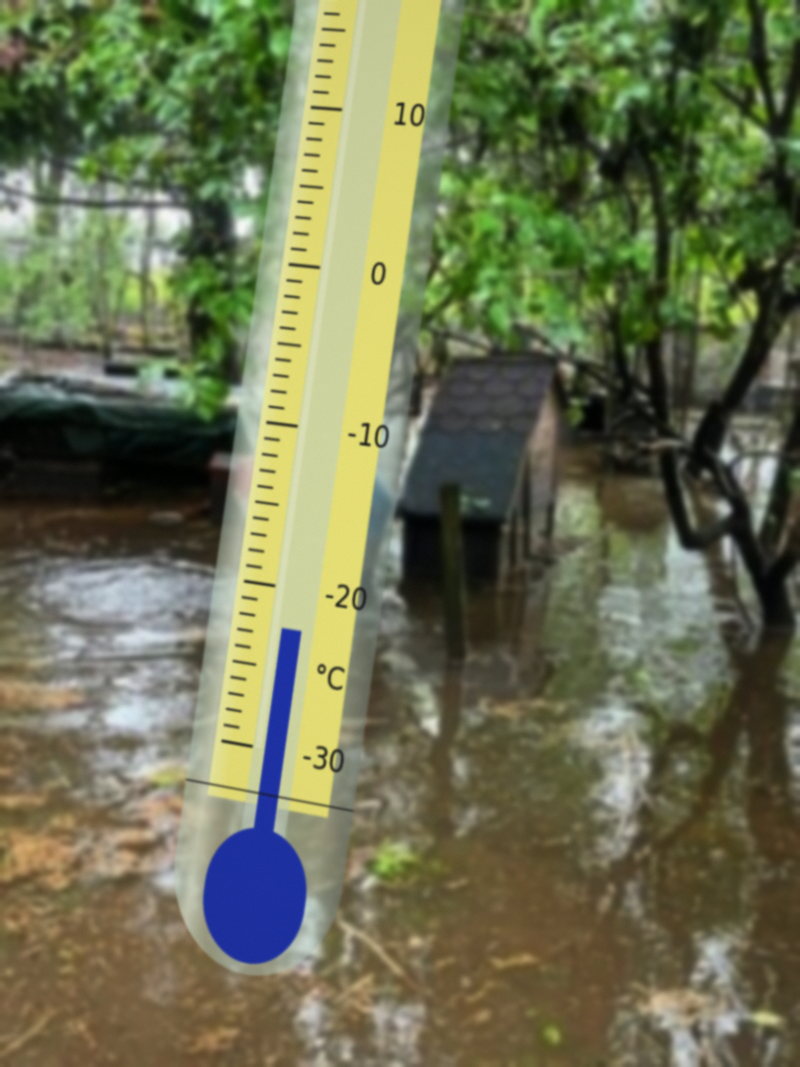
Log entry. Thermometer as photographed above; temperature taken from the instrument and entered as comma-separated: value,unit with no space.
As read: -22.5,°C
